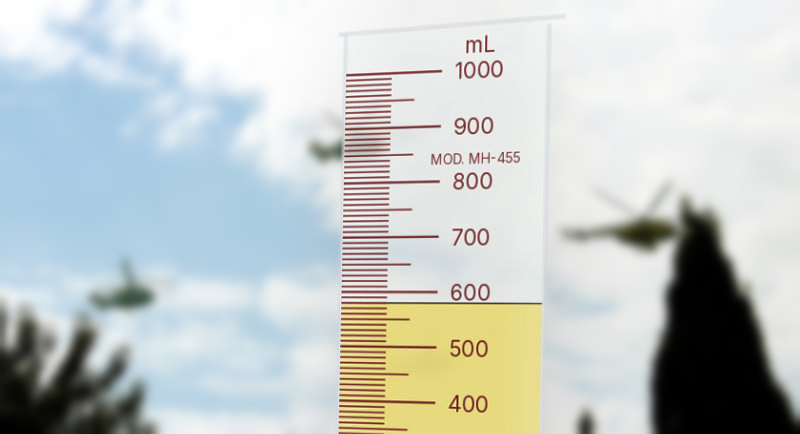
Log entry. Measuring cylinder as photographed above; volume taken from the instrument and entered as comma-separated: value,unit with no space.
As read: 580,mL
